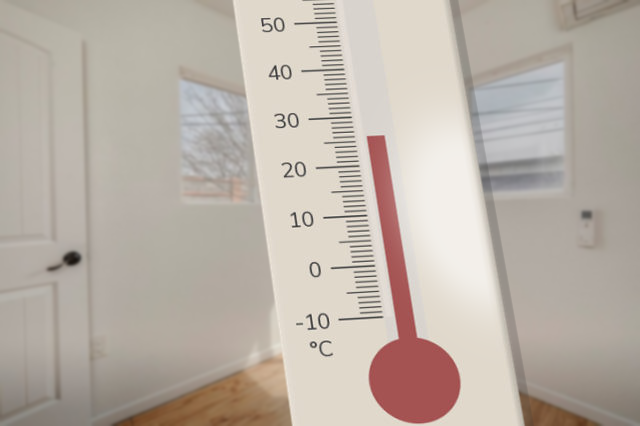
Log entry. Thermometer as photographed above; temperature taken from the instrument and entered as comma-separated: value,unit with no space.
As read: 26,°C
